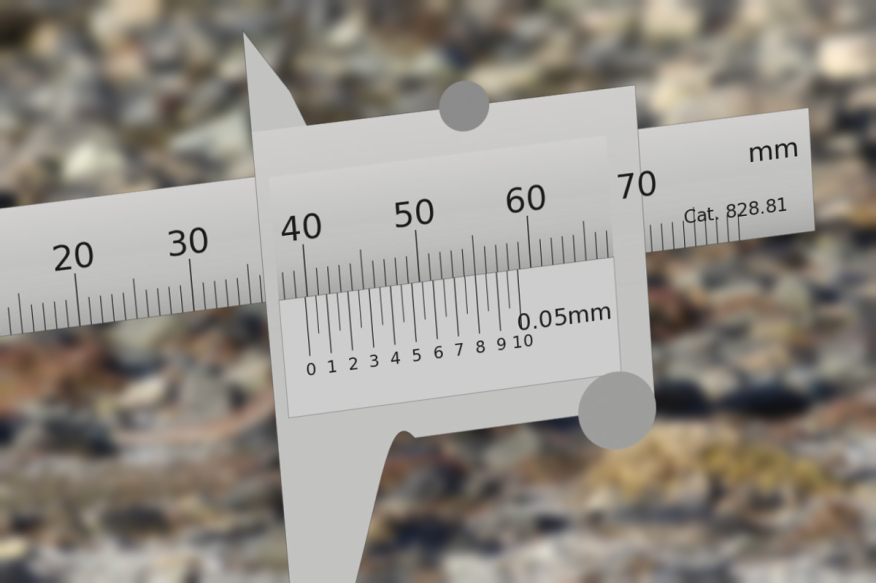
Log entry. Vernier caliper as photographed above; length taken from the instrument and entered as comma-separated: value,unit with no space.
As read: 39.8,mm
